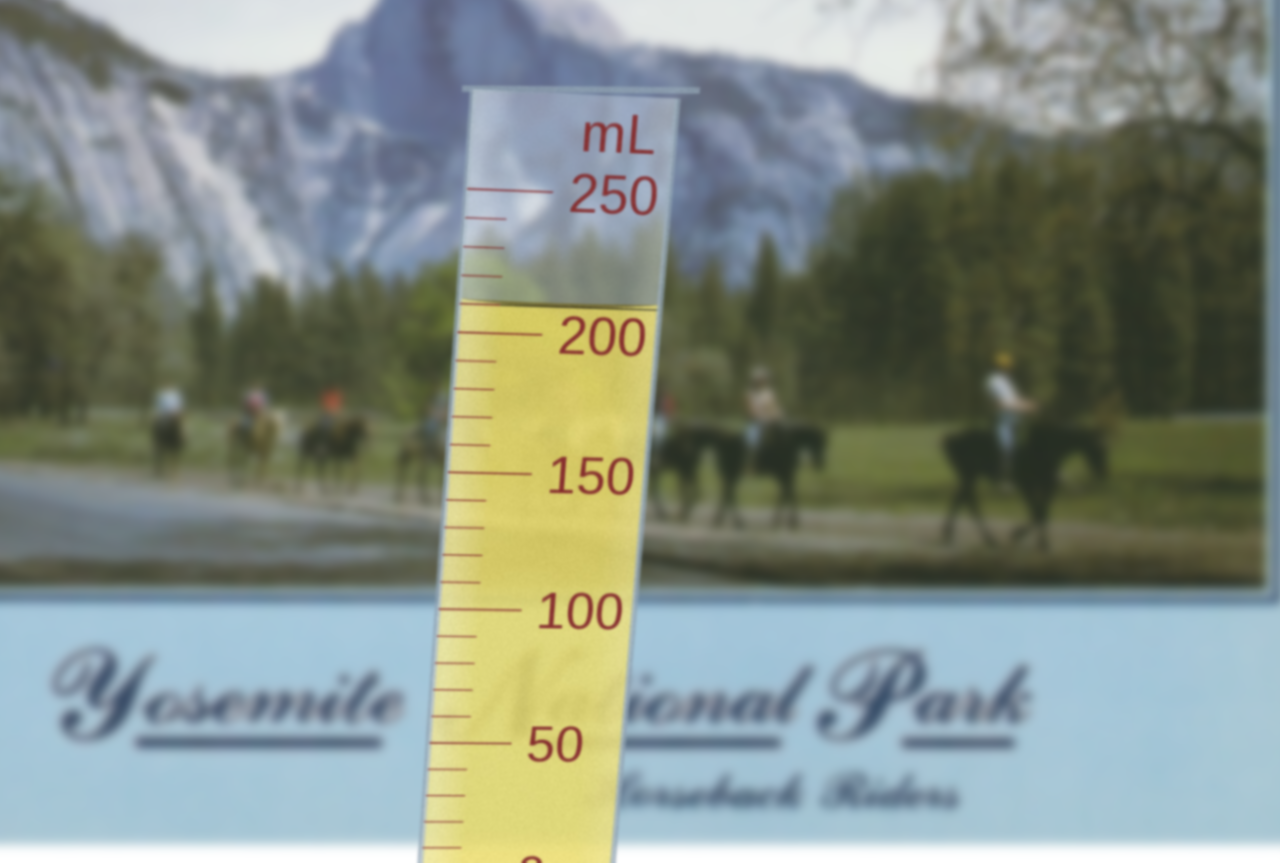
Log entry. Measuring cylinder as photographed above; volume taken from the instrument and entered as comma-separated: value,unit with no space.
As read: 210,mL
